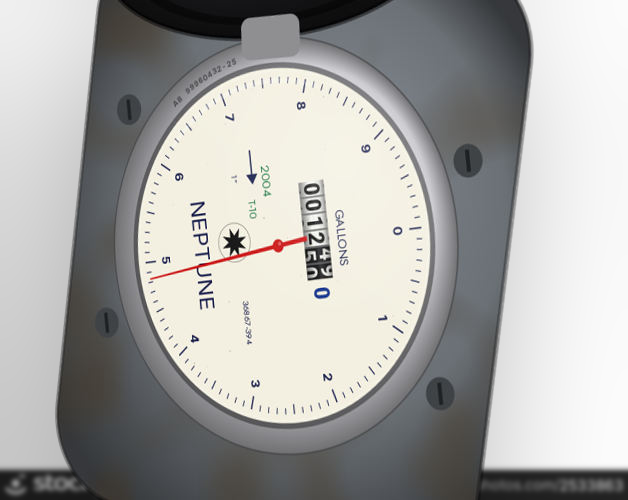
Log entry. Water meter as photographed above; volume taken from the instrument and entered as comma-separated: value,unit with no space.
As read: 12494.8,gal
